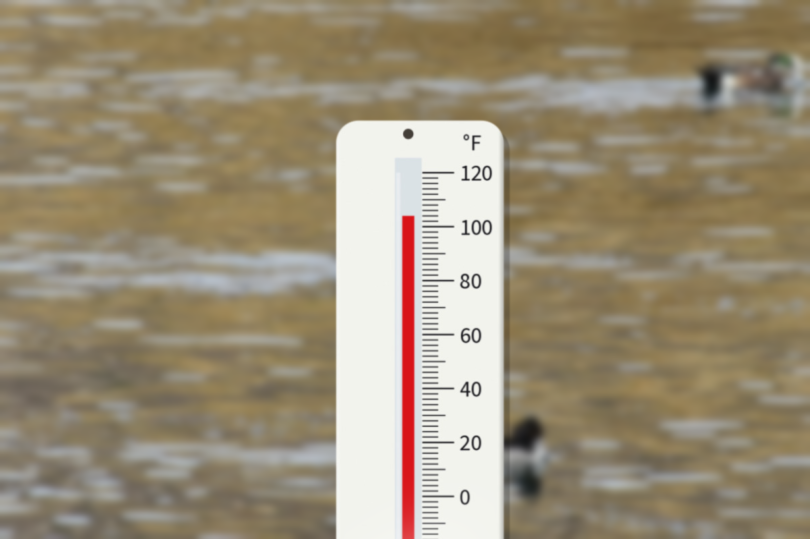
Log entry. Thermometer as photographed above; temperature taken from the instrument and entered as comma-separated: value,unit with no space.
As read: 104,°F
